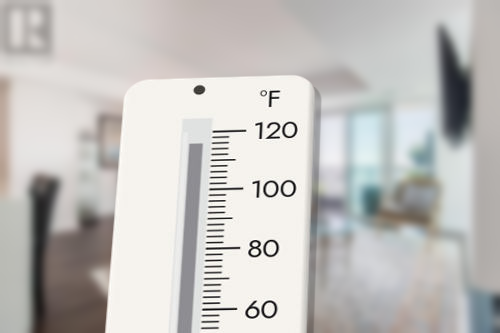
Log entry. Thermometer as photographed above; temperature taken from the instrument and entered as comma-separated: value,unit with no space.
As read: 116,°F
